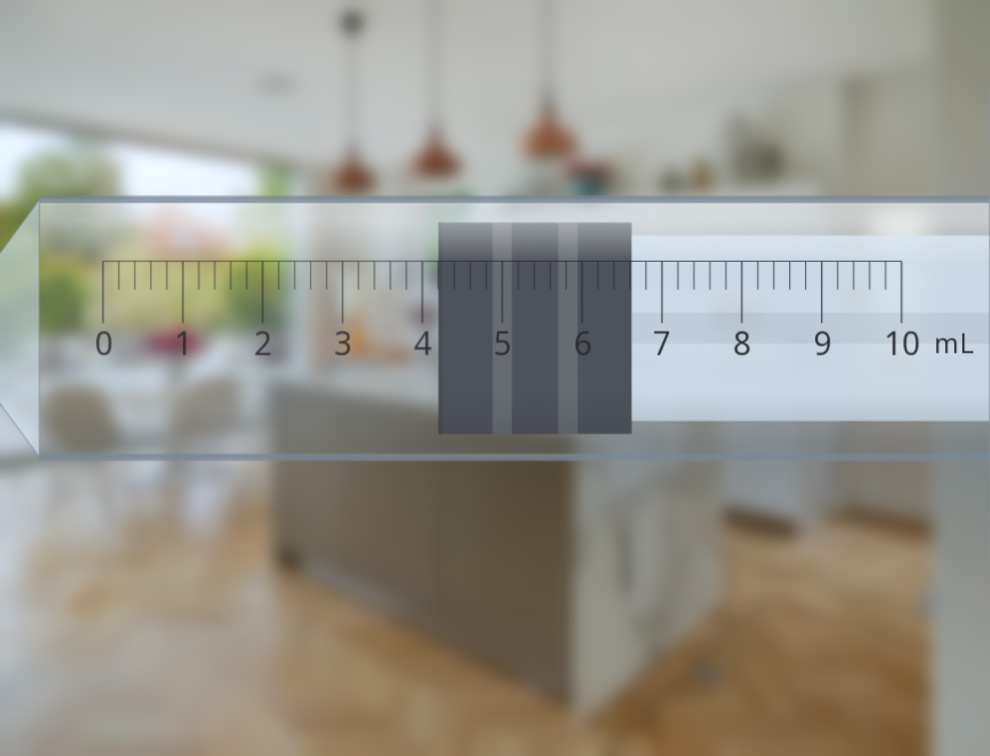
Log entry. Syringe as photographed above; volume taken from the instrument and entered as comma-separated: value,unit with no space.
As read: 4.2,mL
